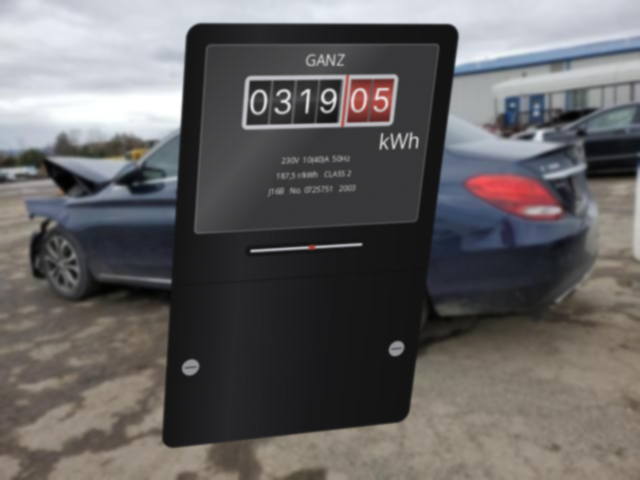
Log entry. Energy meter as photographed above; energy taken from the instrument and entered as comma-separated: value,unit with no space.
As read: 319.05,kWh
